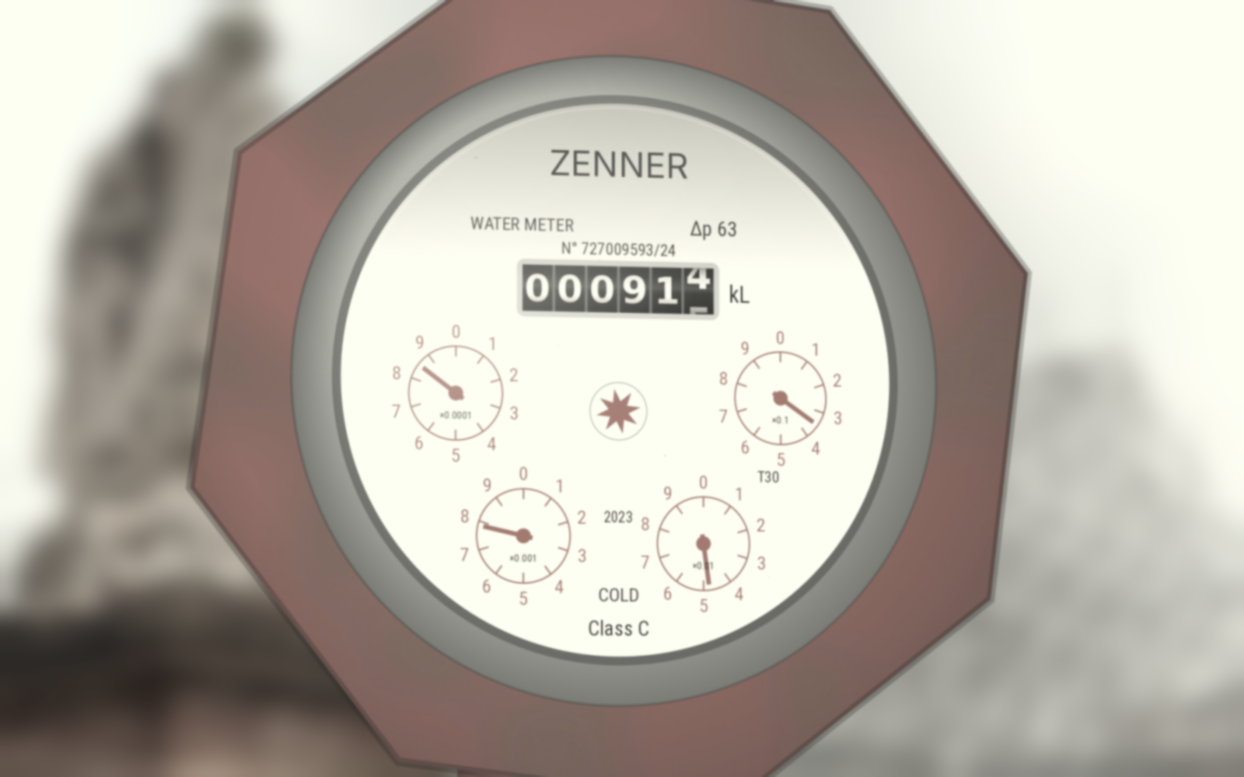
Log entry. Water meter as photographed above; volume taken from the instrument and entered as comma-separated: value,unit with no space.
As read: 914.3478,kL
